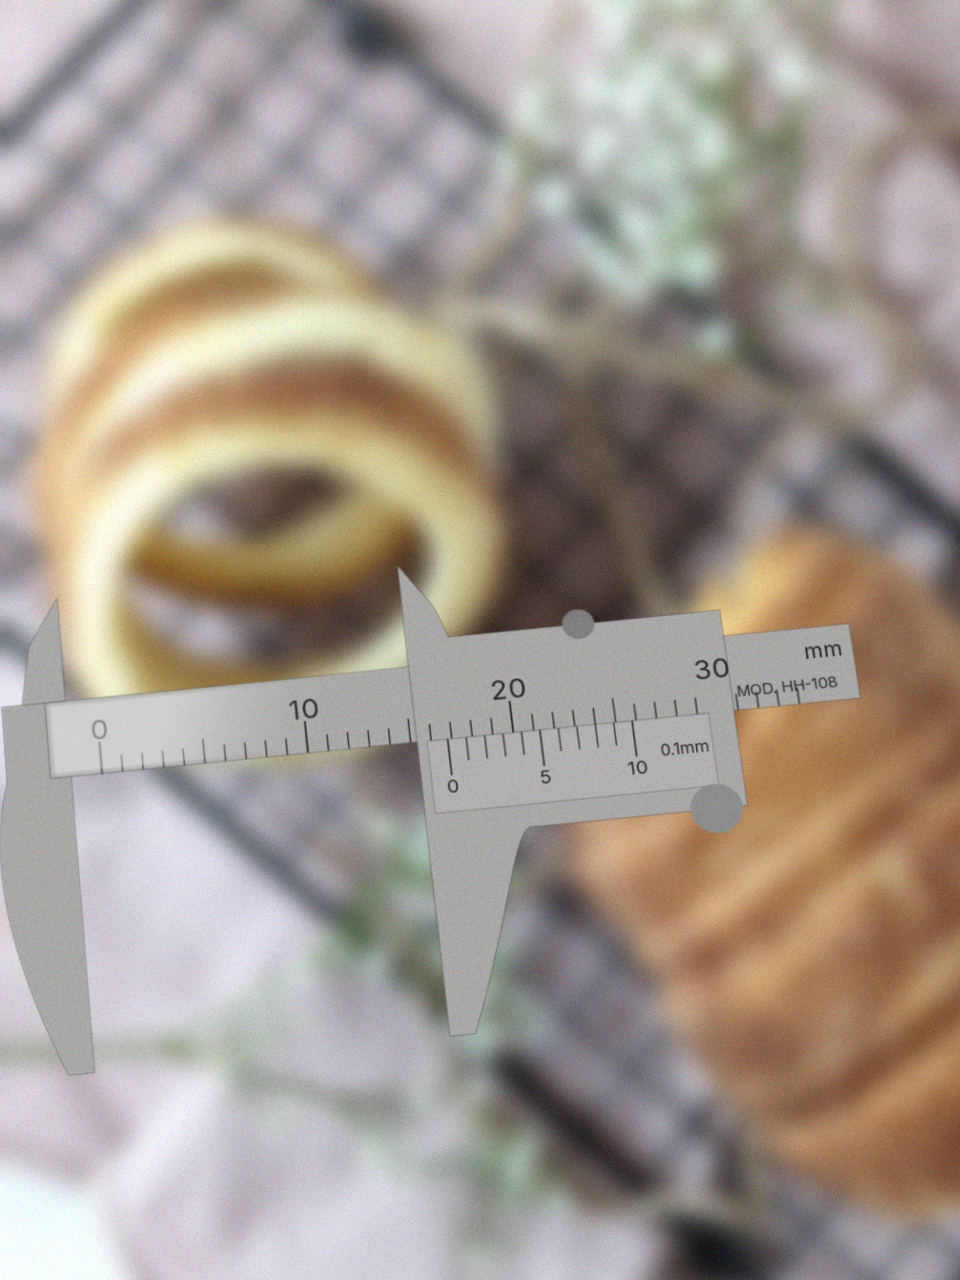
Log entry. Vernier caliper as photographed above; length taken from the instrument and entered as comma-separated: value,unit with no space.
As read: 16.8,mm
